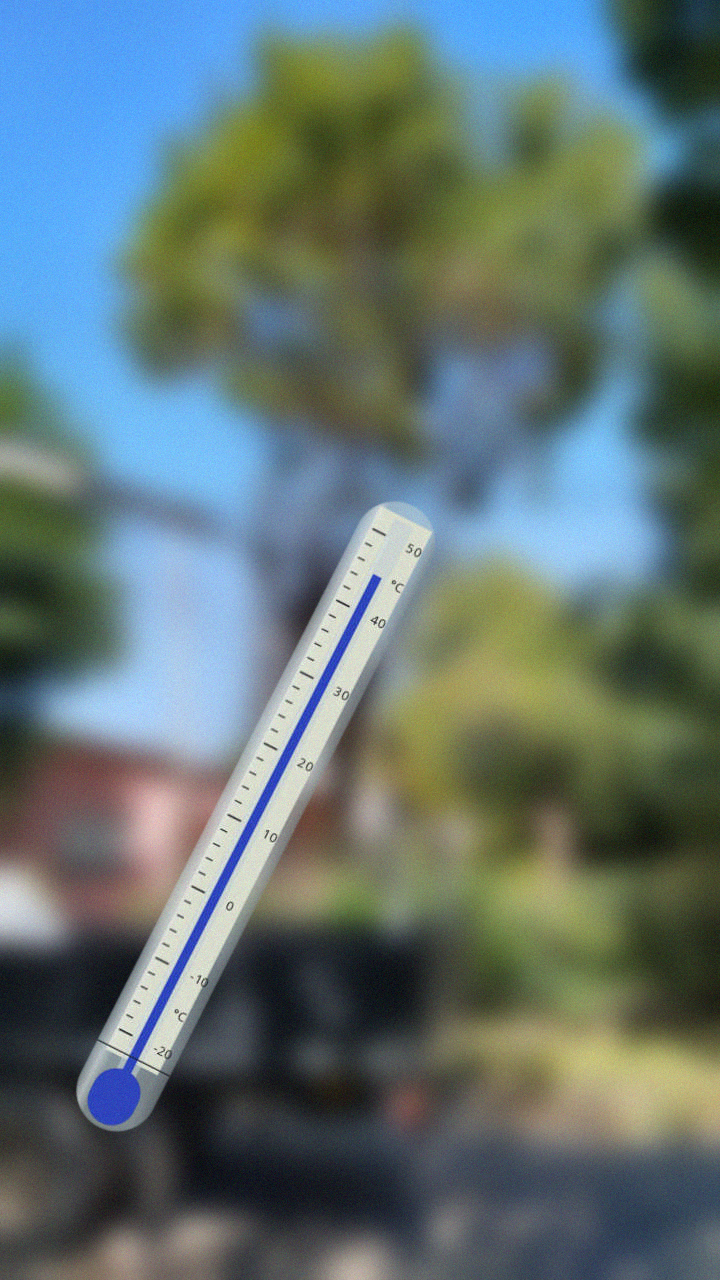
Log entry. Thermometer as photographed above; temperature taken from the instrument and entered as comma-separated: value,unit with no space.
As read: 45,°C
